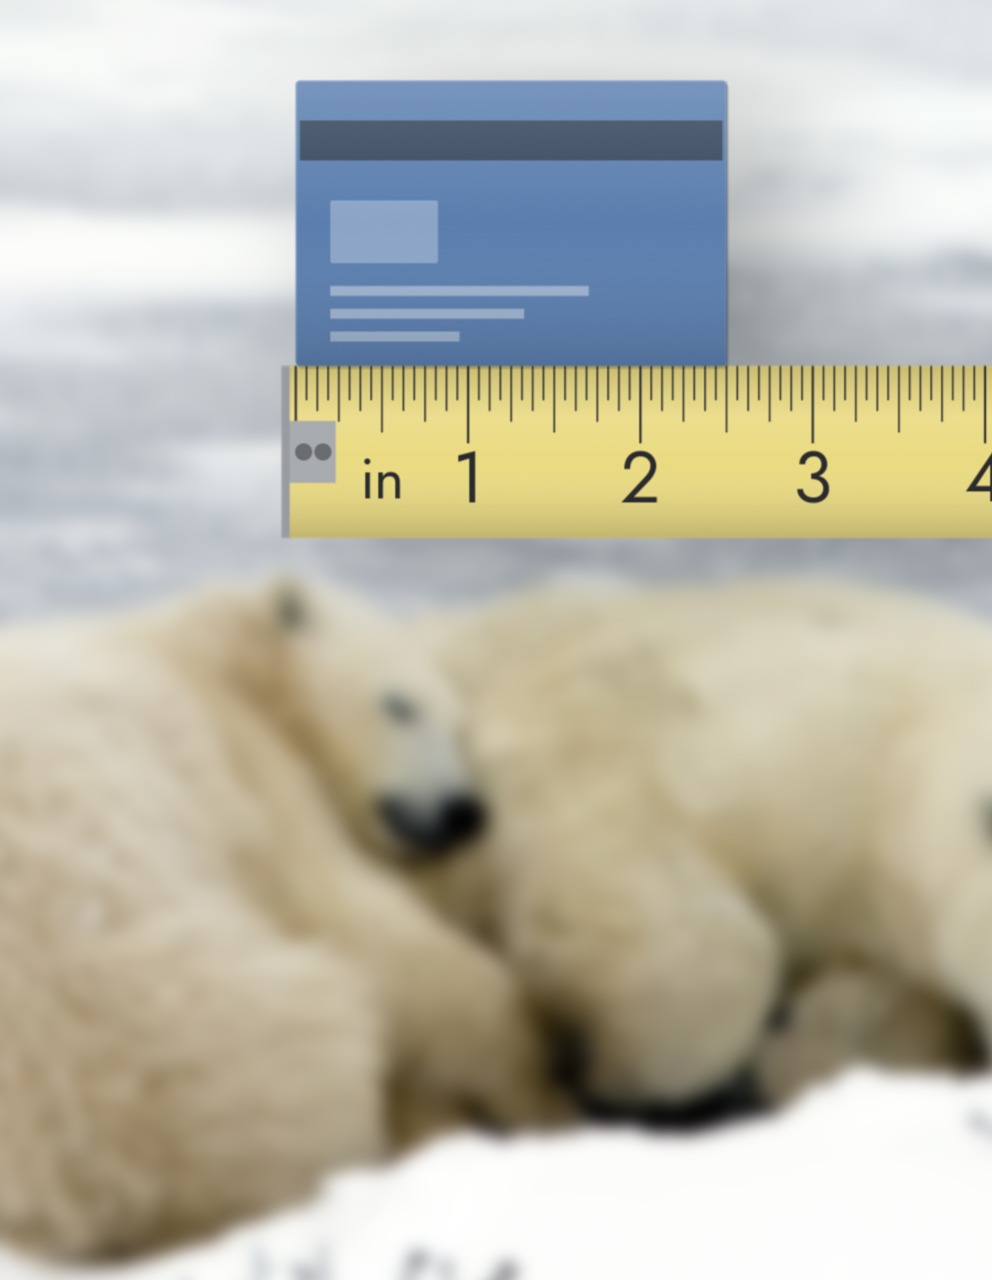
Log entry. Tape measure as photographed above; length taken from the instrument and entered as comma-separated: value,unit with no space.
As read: 2.5,in
